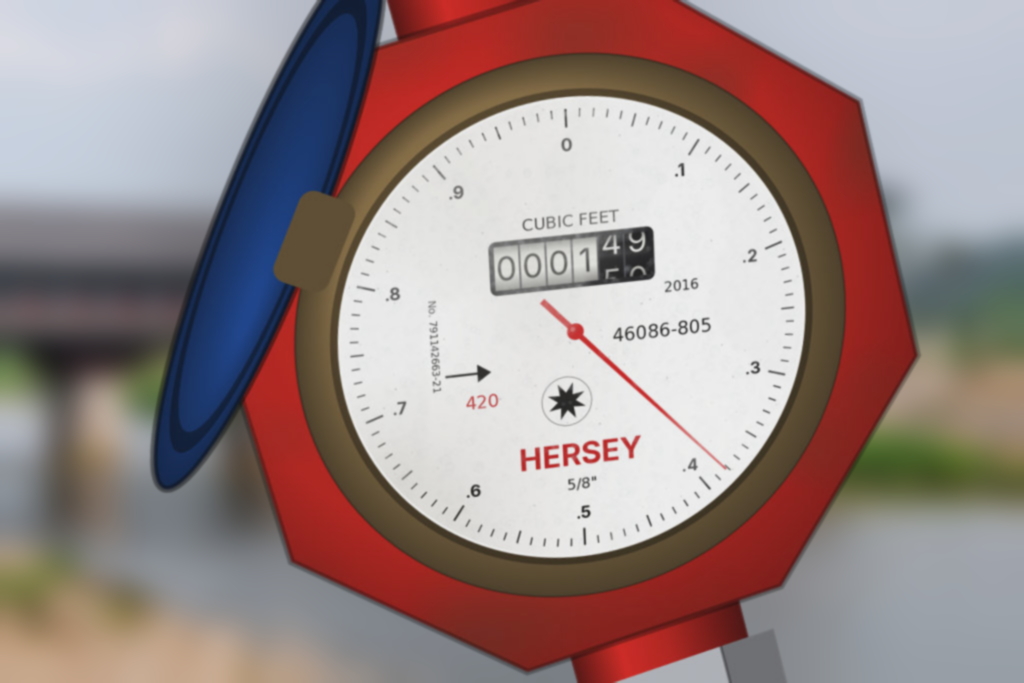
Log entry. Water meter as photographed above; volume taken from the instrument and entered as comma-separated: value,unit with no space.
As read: 149.38,ft³
